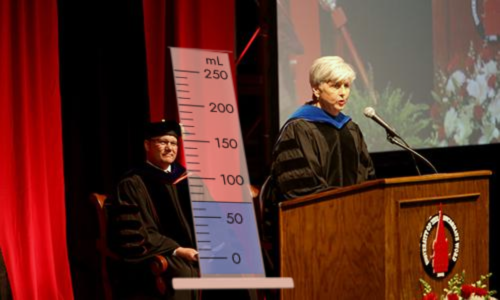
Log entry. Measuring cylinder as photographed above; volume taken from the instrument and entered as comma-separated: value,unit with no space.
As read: 70,mL
